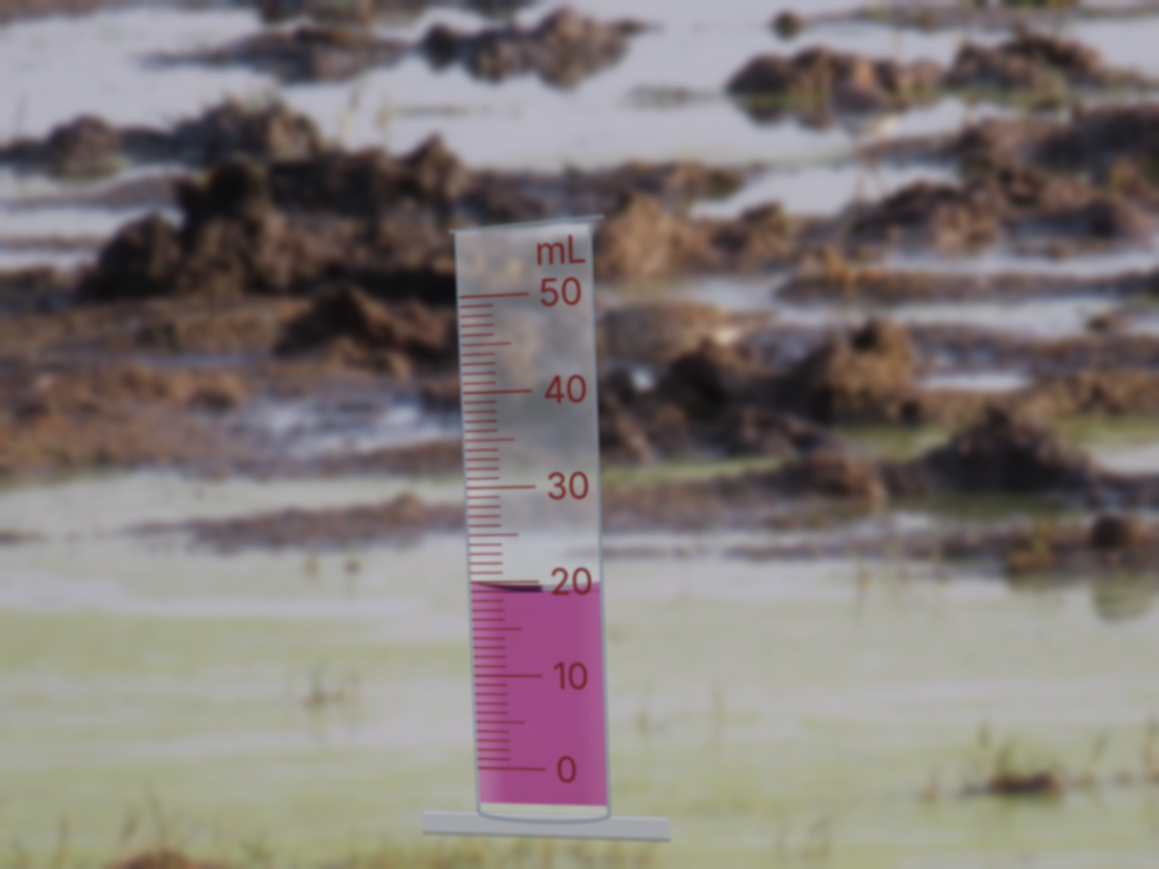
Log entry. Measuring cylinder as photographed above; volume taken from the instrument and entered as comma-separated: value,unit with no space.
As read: 19,mL
